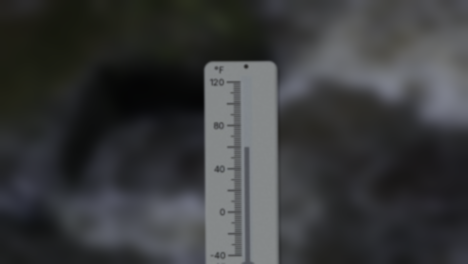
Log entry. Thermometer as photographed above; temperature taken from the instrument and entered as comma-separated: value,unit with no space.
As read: 60,°F
